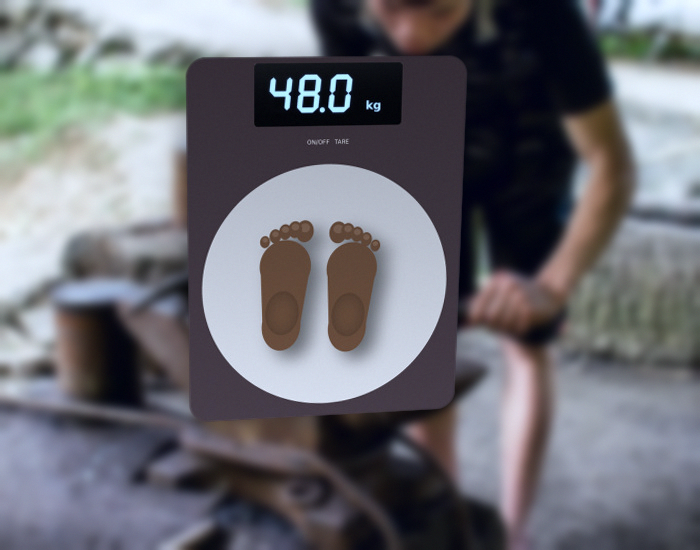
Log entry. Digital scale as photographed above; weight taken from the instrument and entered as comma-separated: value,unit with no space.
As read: 48.0,kg
